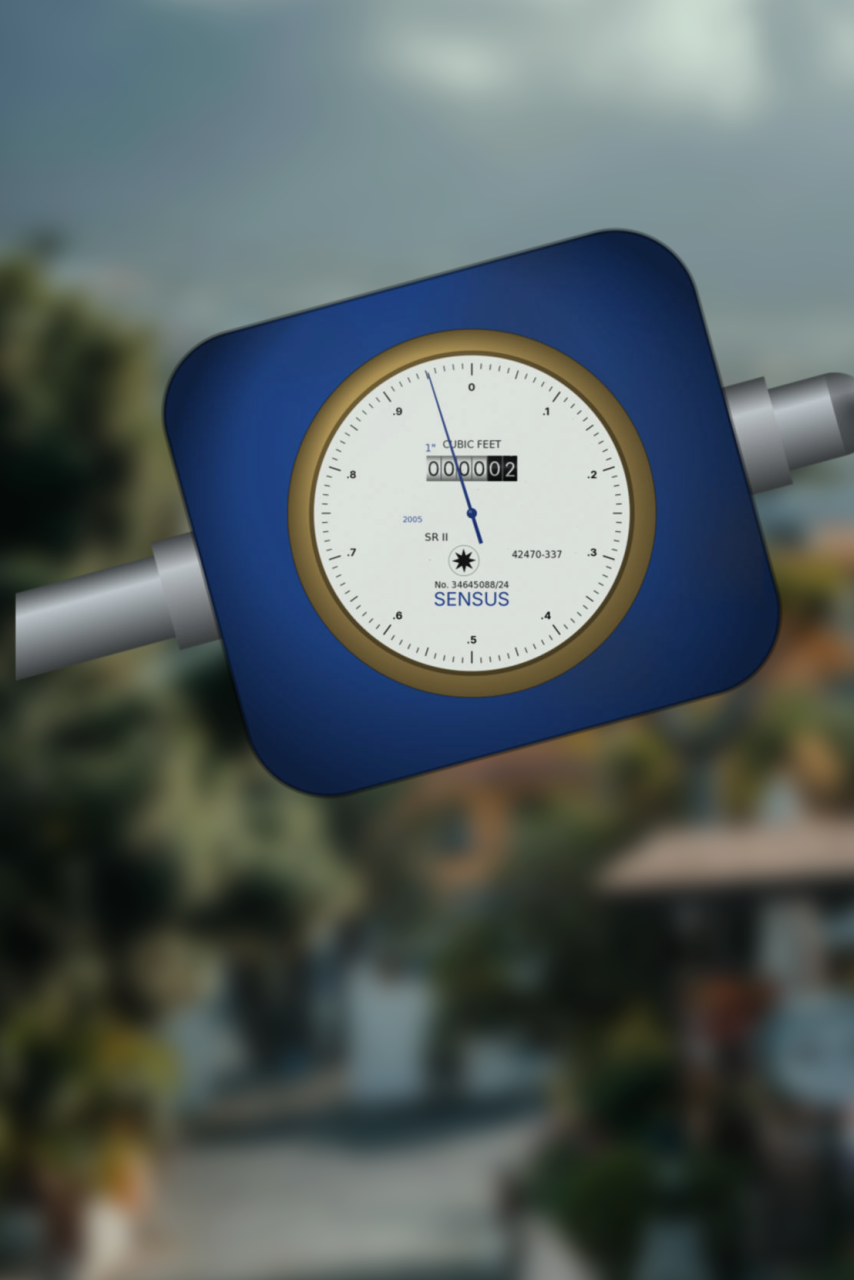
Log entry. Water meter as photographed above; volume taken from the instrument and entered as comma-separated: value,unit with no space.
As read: 1.95,ft³
